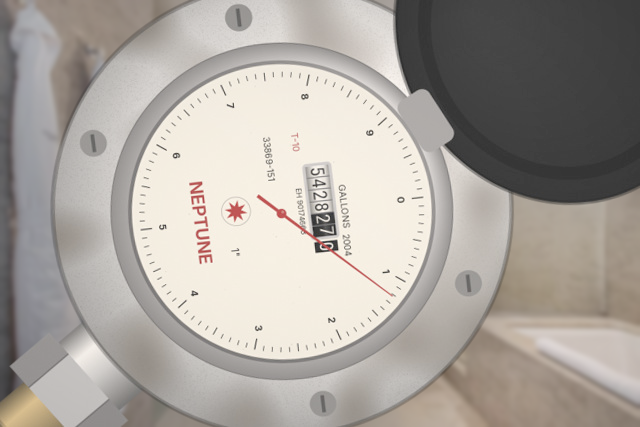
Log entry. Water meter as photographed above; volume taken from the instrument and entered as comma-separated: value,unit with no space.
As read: 5428271.2,gal
